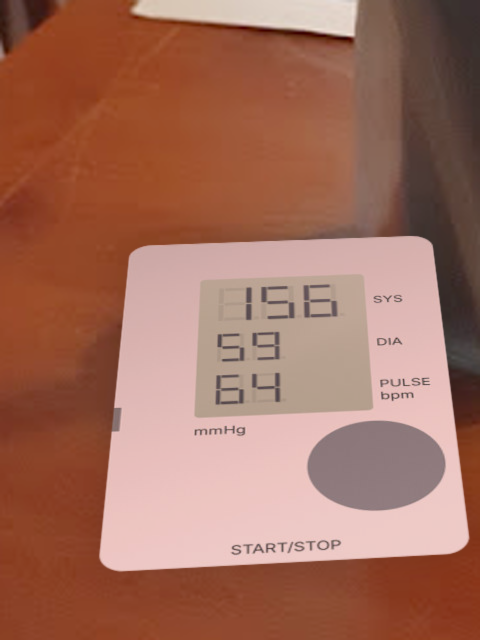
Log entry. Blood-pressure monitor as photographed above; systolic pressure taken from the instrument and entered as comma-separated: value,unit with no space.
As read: 156,mmHg
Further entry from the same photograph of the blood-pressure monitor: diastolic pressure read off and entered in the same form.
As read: 59,mmHg
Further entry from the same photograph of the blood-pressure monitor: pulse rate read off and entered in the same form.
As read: 64,bpm
